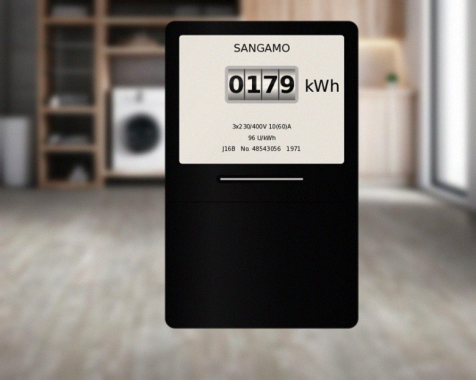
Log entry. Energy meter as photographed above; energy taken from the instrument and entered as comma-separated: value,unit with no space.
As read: 179,kWh
